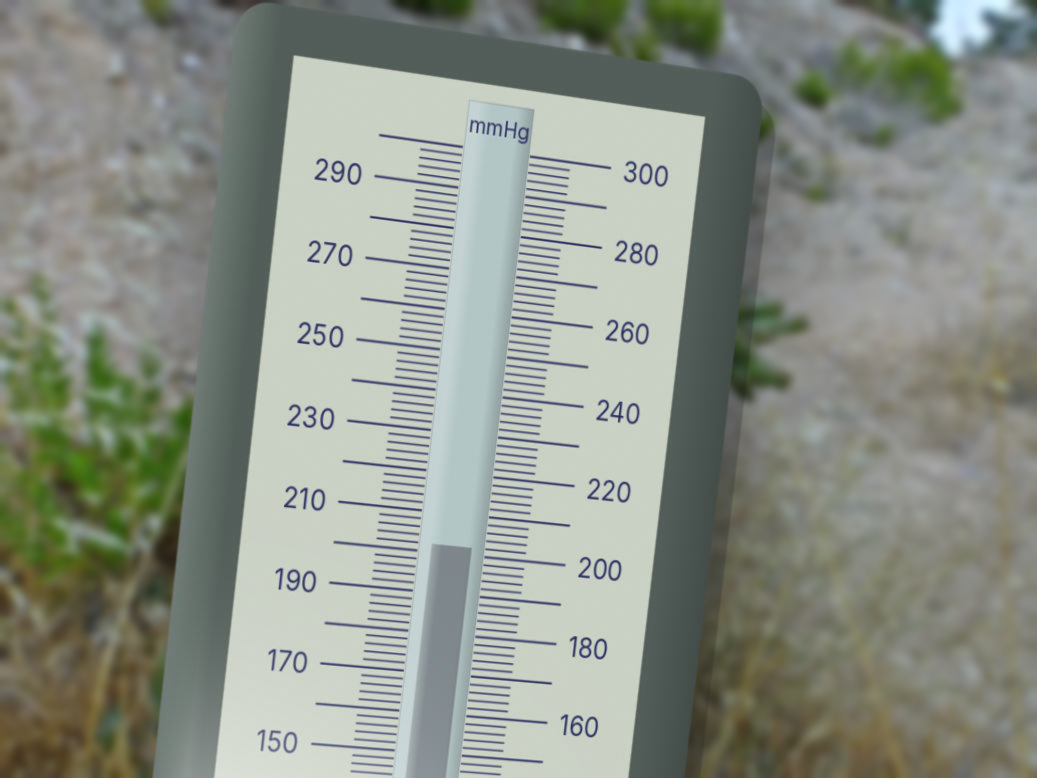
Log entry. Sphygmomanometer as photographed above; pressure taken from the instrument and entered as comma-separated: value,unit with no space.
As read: 202,mmHg
